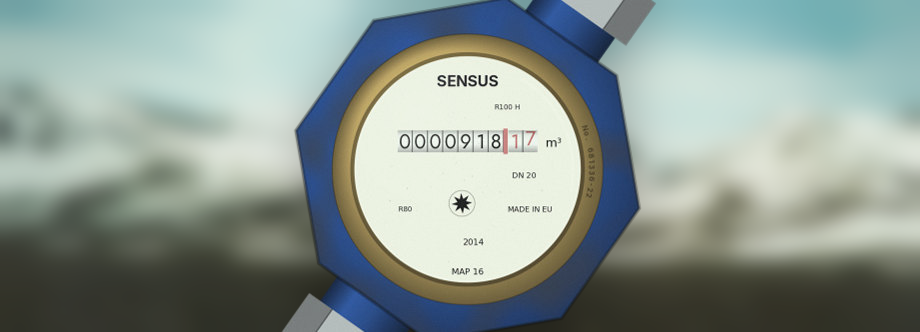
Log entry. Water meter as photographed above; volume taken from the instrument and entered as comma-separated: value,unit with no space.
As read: 918.17,m³
